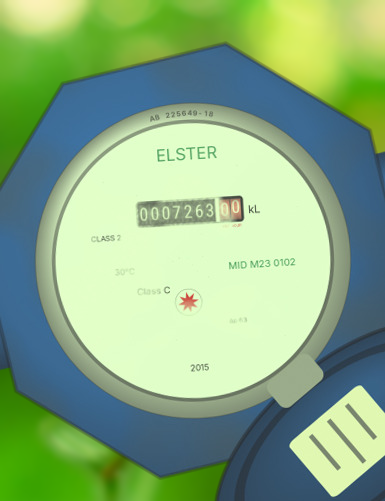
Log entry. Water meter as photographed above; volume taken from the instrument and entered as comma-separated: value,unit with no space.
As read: 7263.00,kL
